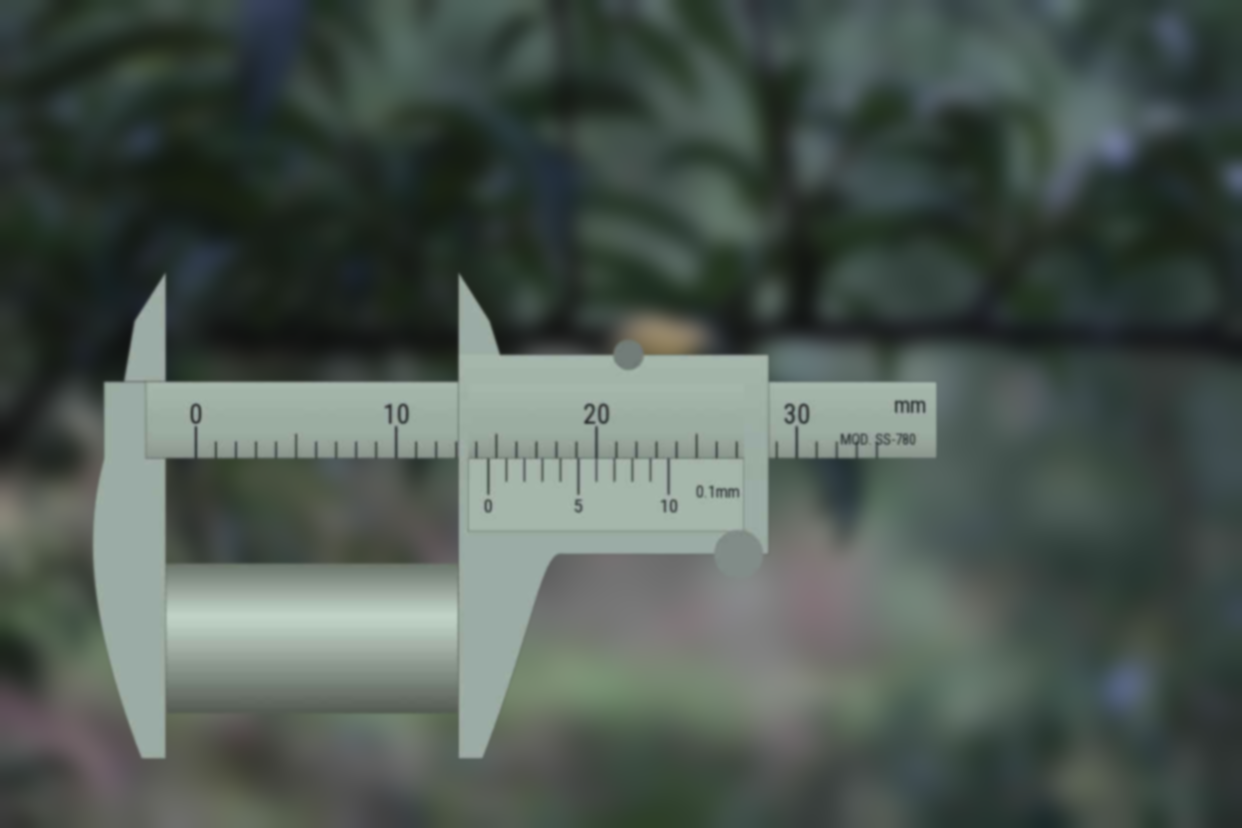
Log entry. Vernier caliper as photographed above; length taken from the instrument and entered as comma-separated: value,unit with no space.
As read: 14.6,mm
